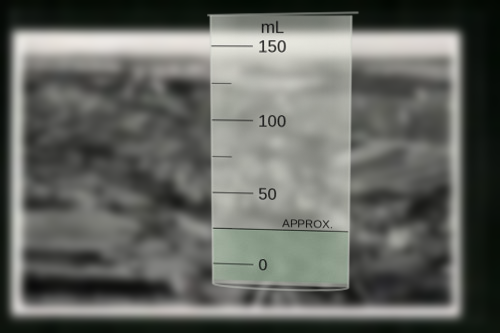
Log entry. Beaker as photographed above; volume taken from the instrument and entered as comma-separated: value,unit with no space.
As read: 25,mL
